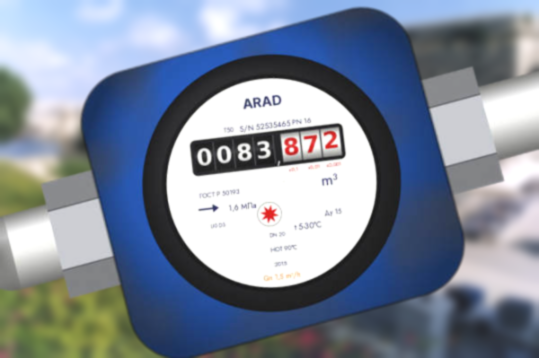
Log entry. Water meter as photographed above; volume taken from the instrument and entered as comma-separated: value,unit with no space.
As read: 83.872,m³
